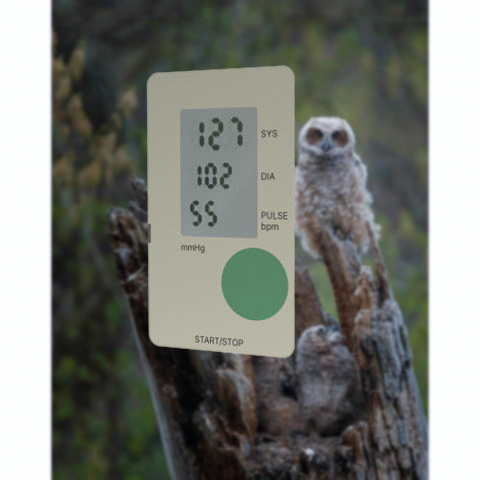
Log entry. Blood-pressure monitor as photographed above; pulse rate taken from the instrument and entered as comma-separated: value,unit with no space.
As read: 55,bpm
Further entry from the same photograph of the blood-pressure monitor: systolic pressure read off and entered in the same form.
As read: 127,mmHg
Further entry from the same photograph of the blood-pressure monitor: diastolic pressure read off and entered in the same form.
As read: 102,mmHg
